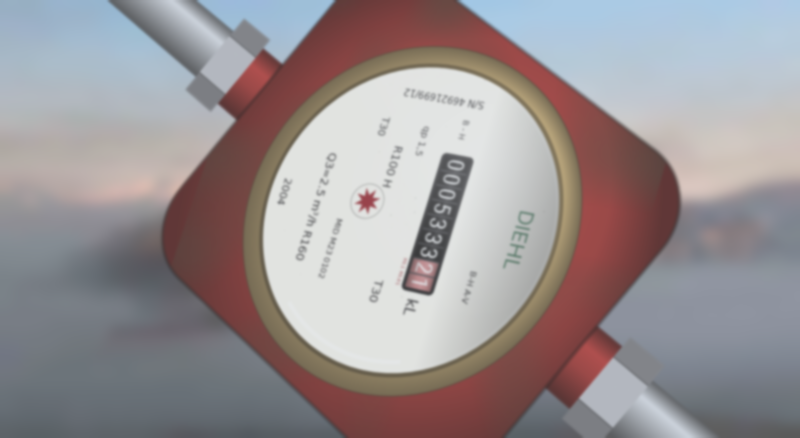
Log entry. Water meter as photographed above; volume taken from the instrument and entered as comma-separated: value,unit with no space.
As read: 5333.21,kL
